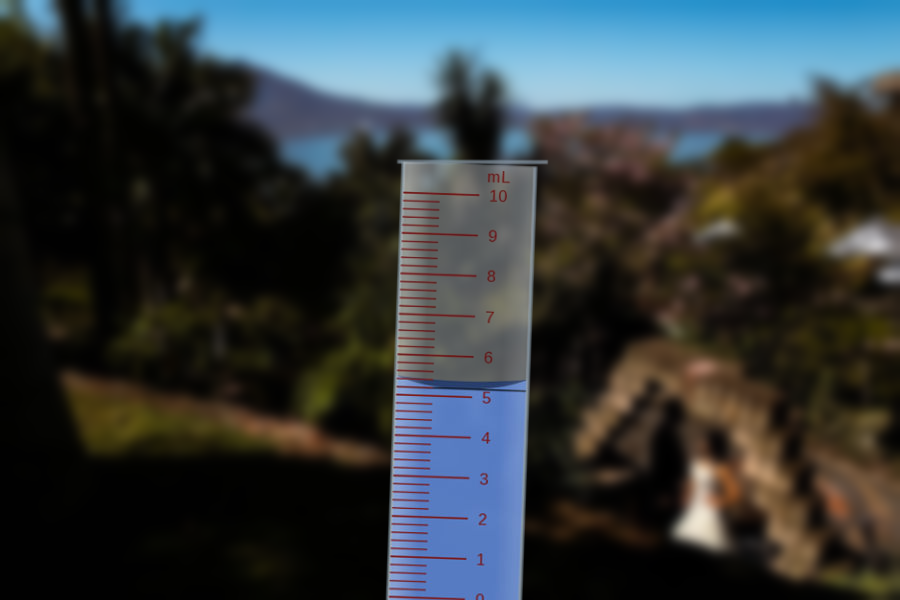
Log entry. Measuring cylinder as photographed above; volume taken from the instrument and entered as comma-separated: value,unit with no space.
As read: 5.2,mL
